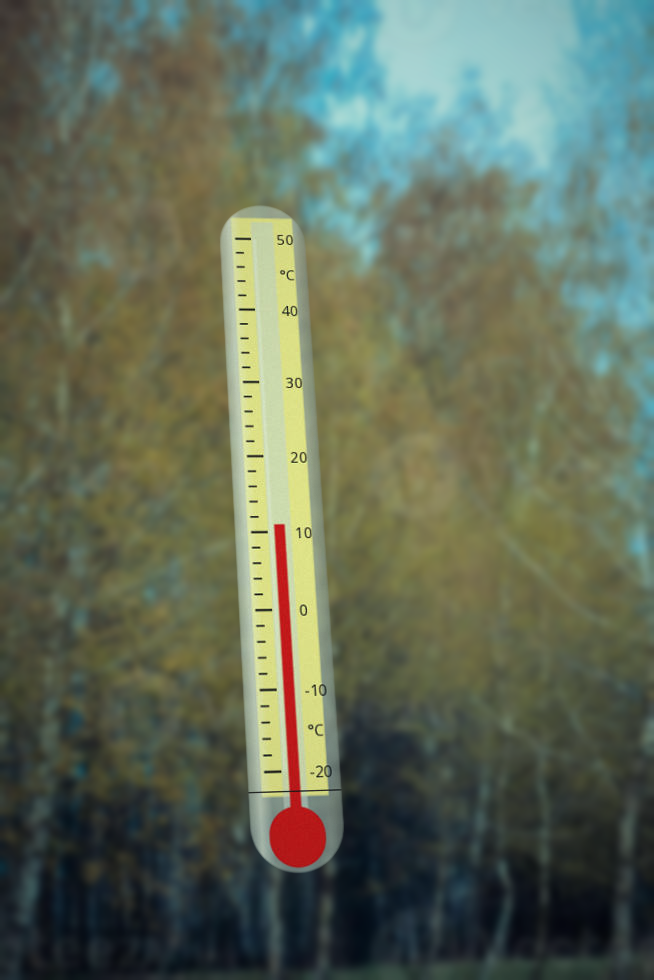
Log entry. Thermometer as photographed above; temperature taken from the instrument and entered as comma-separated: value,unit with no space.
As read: 11,°C
